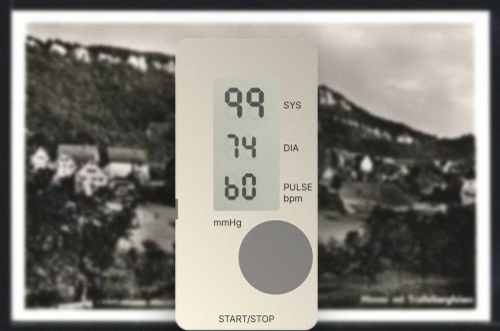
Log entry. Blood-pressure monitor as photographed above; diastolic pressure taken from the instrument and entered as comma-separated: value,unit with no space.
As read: 74,mmHg
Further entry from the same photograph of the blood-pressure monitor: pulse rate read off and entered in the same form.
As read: 60,bpm
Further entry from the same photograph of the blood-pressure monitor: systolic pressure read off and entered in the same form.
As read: 99,mmHg
